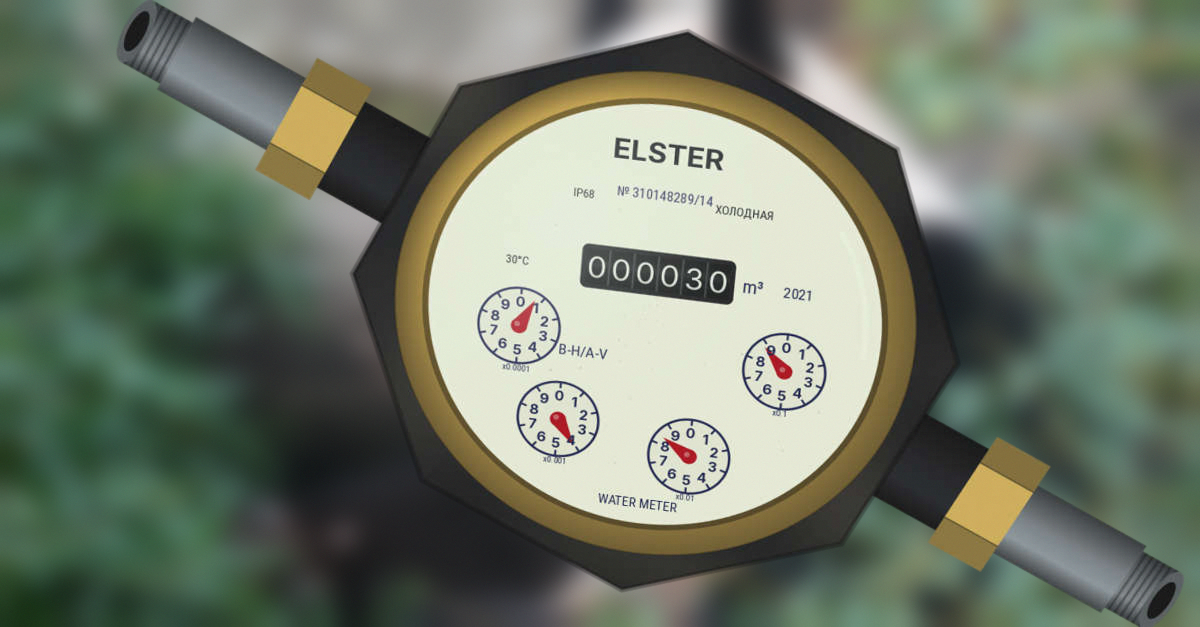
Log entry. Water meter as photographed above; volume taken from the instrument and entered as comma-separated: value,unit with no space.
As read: 30.8840,m³
